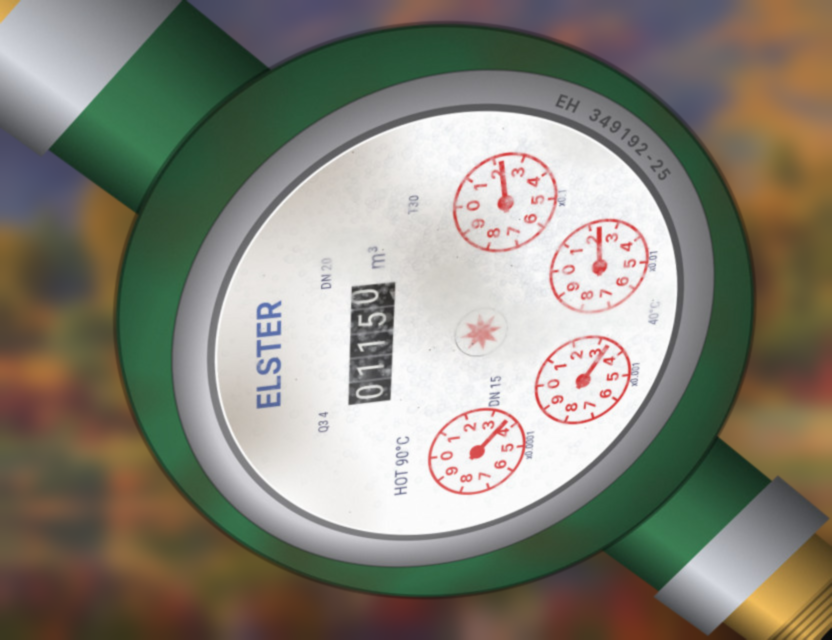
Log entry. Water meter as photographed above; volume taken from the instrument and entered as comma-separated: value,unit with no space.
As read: 1150.2233,m³
